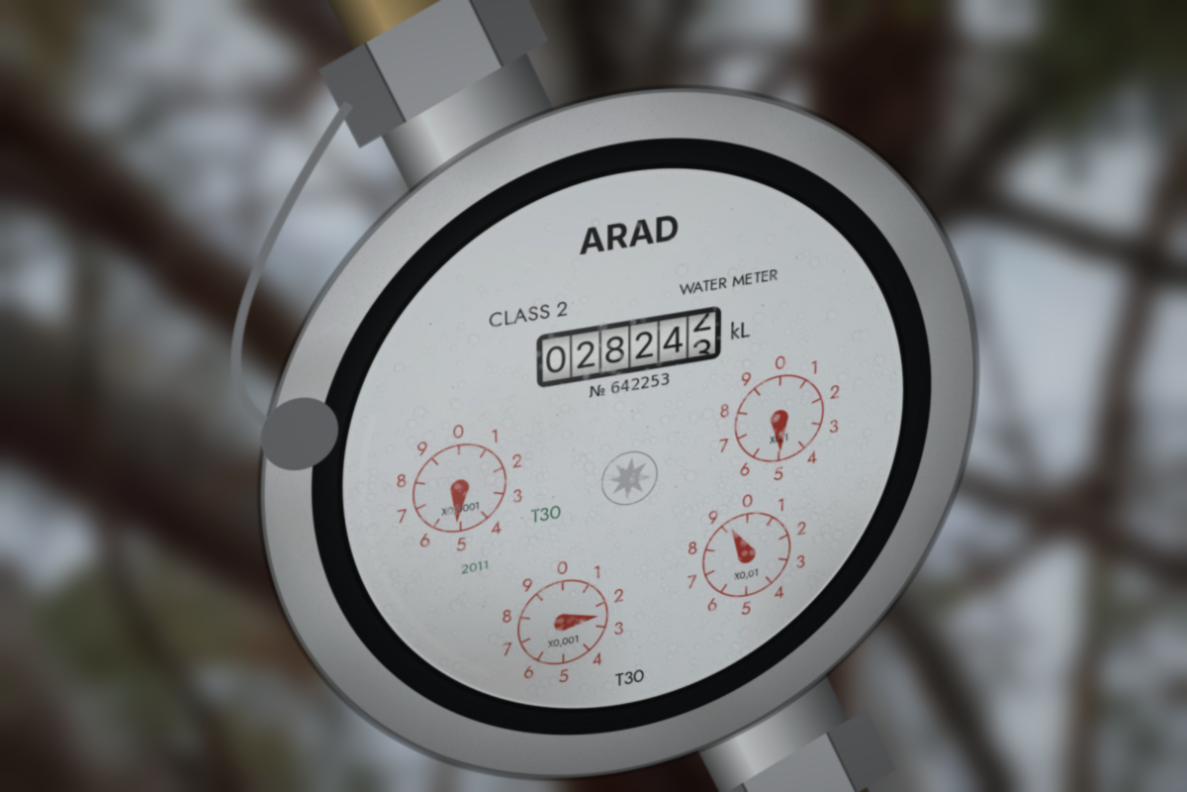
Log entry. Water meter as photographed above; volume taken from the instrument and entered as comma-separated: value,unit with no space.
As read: 28242.4925,kL
